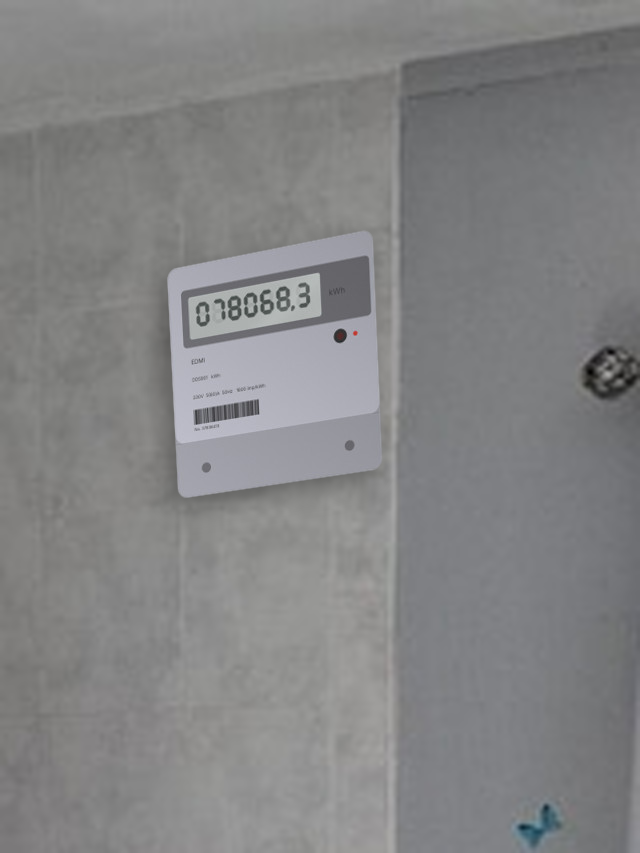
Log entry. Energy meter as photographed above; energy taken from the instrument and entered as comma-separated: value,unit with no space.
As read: 78068.3,kWh
